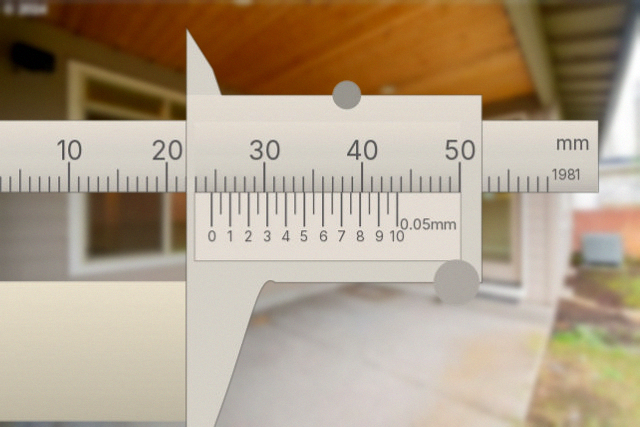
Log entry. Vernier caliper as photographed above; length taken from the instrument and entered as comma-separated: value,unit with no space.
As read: 24.6,mm
